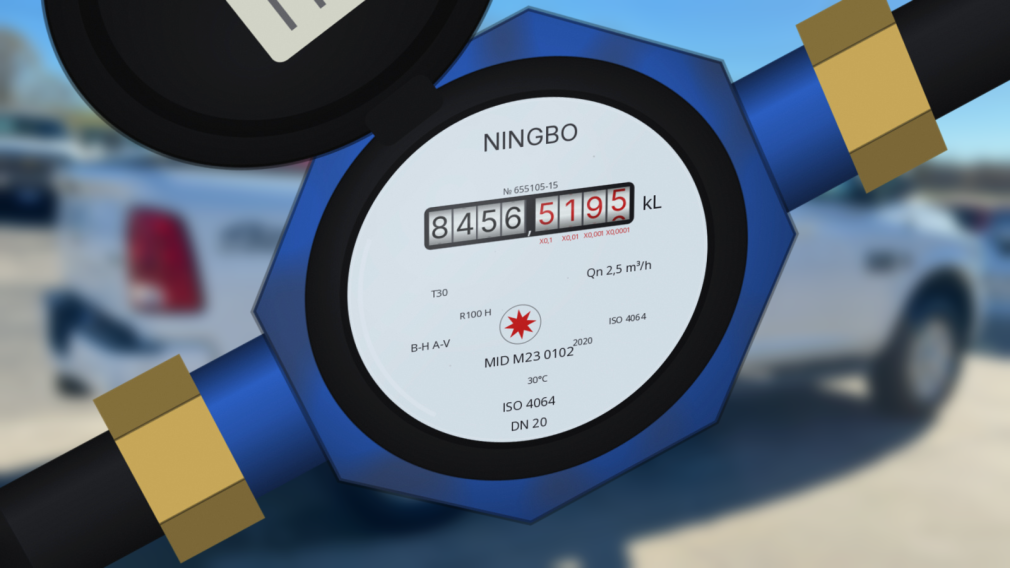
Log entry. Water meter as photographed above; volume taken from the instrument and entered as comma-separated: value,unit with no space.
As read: 8456.5195,kL
